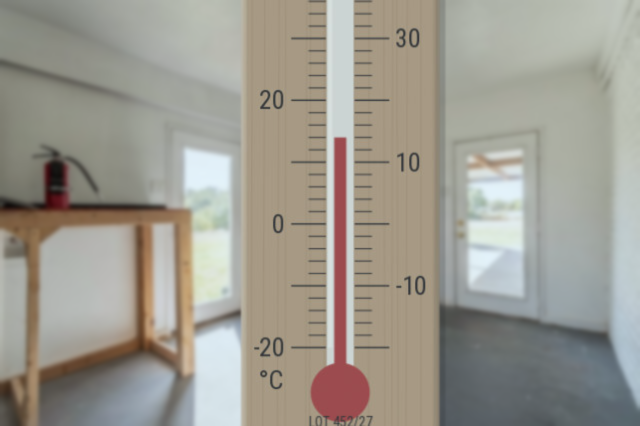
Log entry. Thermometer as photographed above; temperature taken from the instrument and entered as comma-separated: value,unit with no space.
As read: 14,°C
